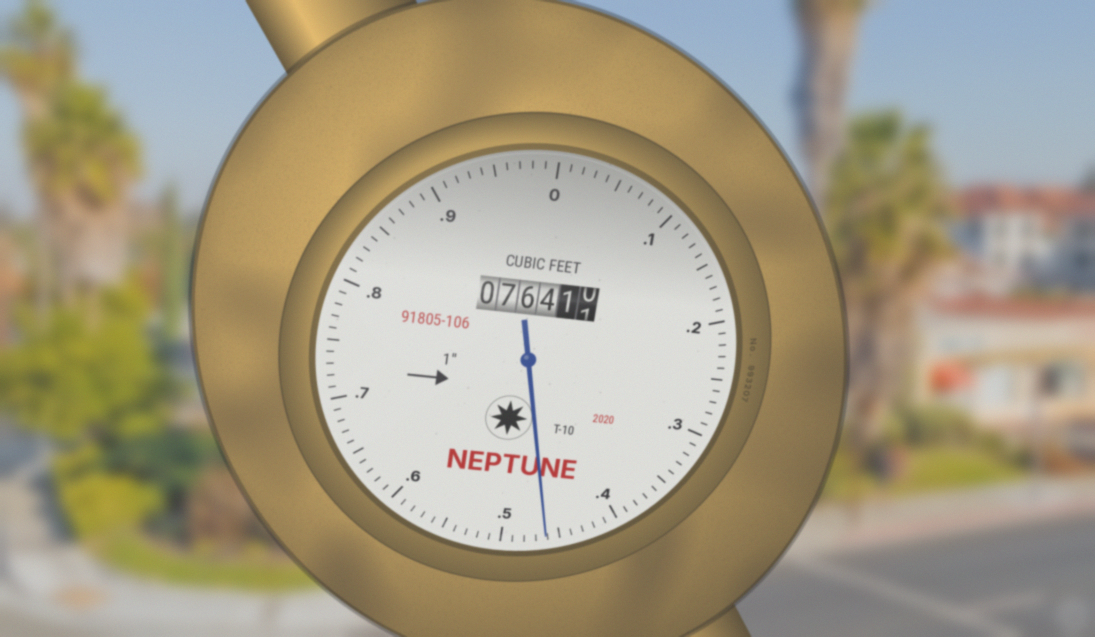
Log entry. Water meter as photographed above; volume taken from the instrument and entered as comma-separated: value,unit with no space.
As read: 76410.46,ft³
